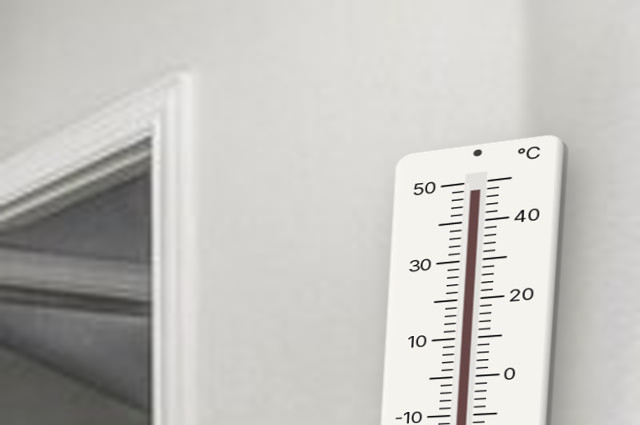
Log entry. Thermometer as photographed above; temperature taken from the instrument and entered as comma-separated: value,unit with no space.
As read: 48,°C
